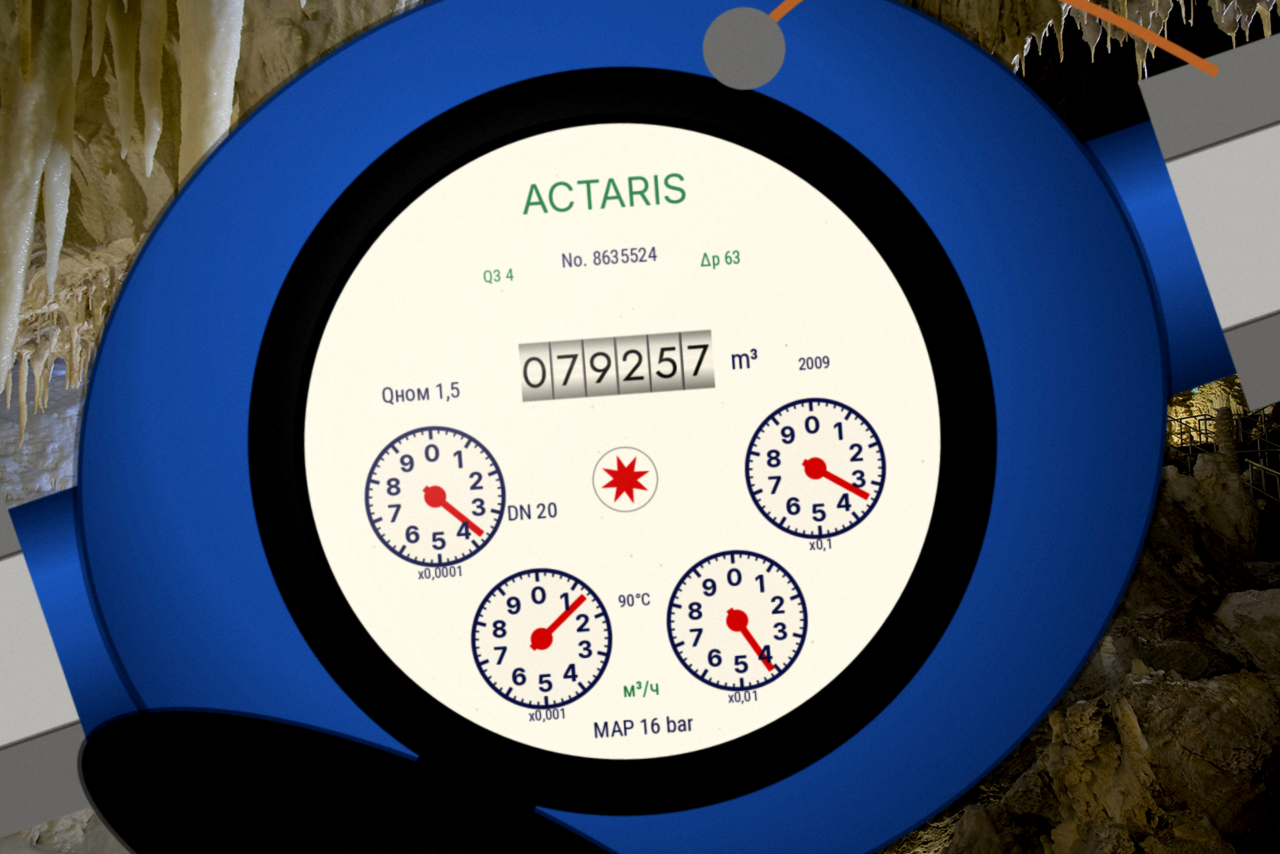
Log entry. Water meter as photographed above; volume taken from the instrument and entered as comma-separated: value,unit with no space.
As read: 79257.3413,m³
